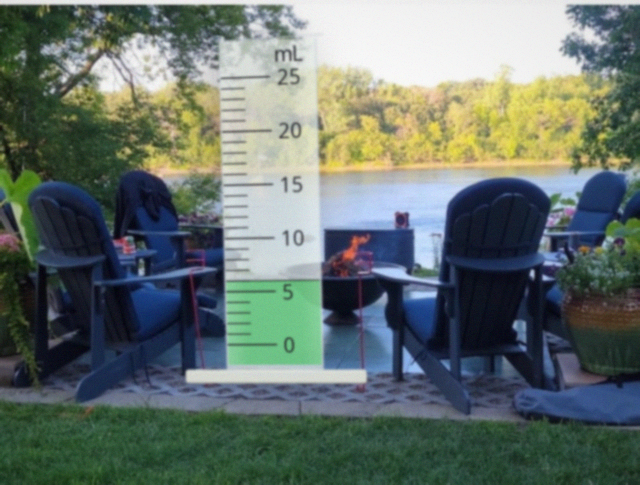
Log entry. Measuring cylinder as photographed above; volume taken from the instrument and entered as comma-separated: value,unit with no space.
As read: 6,mL
